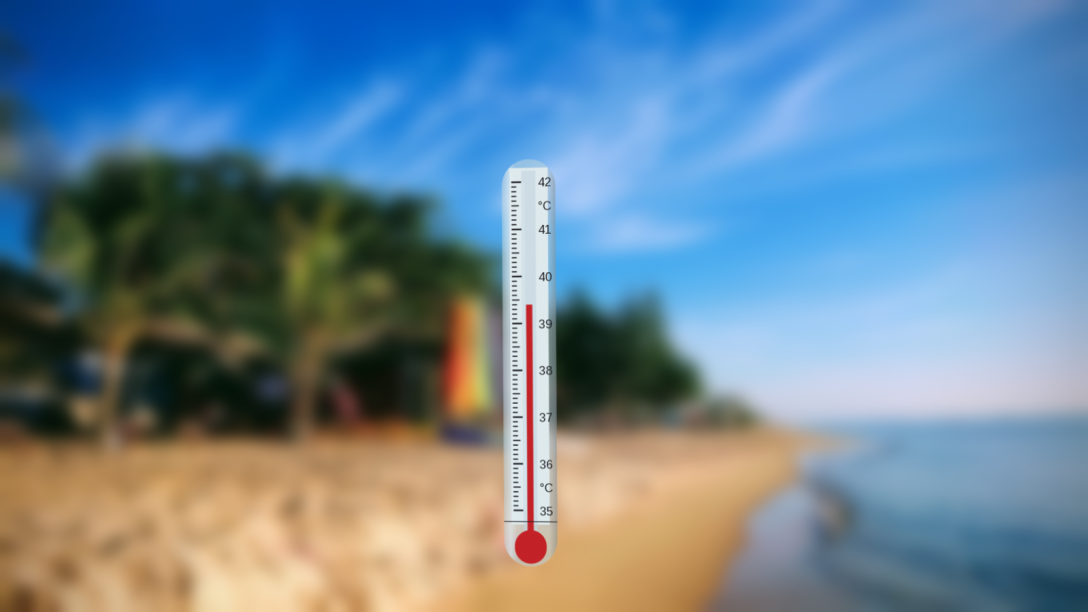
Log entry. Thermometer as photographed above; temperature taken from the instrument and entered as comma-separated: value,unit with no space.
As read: 39.4,°C
